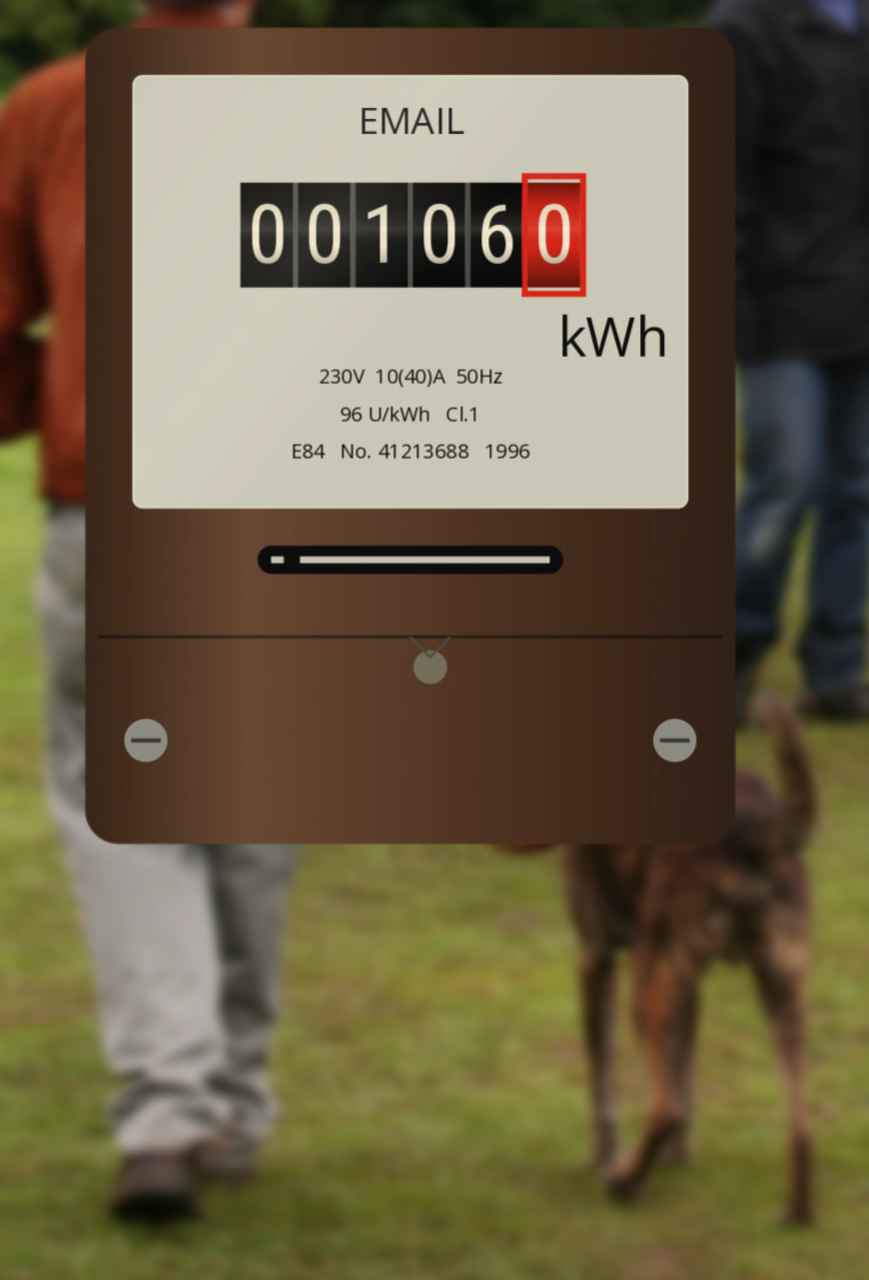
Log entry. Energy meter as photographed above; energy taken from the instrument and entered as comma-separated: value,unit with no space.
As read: 106.0,kWh
